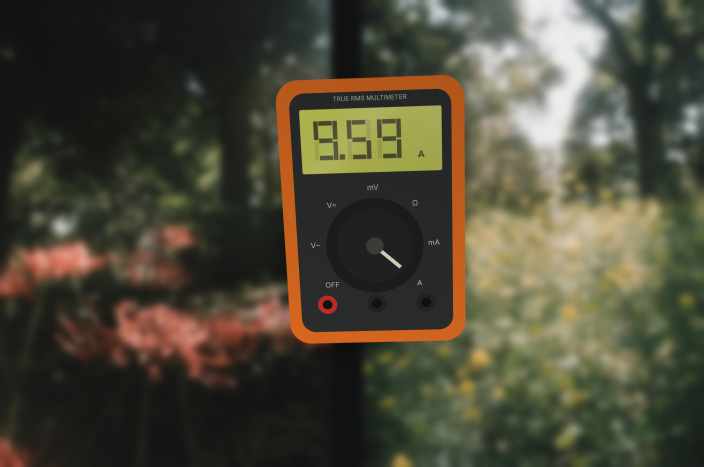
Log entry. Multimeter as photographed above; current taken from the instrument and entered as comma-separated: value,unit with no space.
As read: 9.59,A
